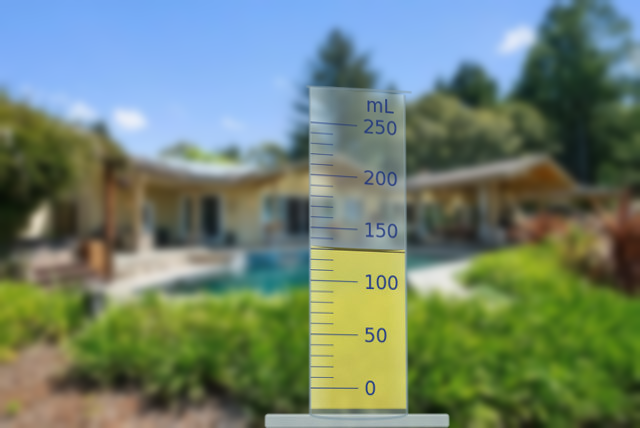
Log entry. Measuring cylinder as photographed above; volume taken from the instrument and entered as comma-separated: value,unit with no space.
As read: 130,mL
